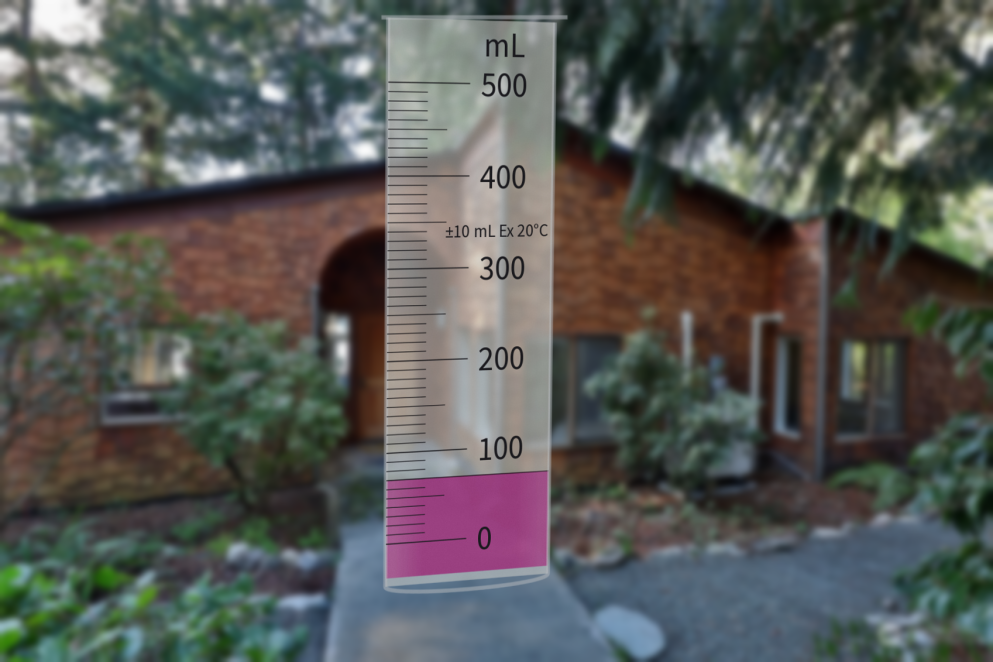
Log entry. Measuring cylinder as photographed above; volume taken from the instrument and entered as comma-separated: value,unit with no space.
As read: 70,mL
